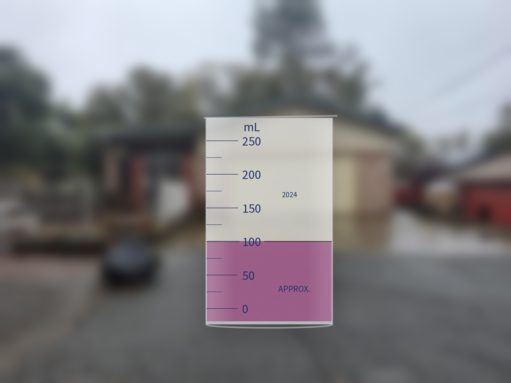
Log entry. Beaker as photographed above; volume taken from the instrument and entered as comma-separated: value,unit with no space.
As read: 100,mL
